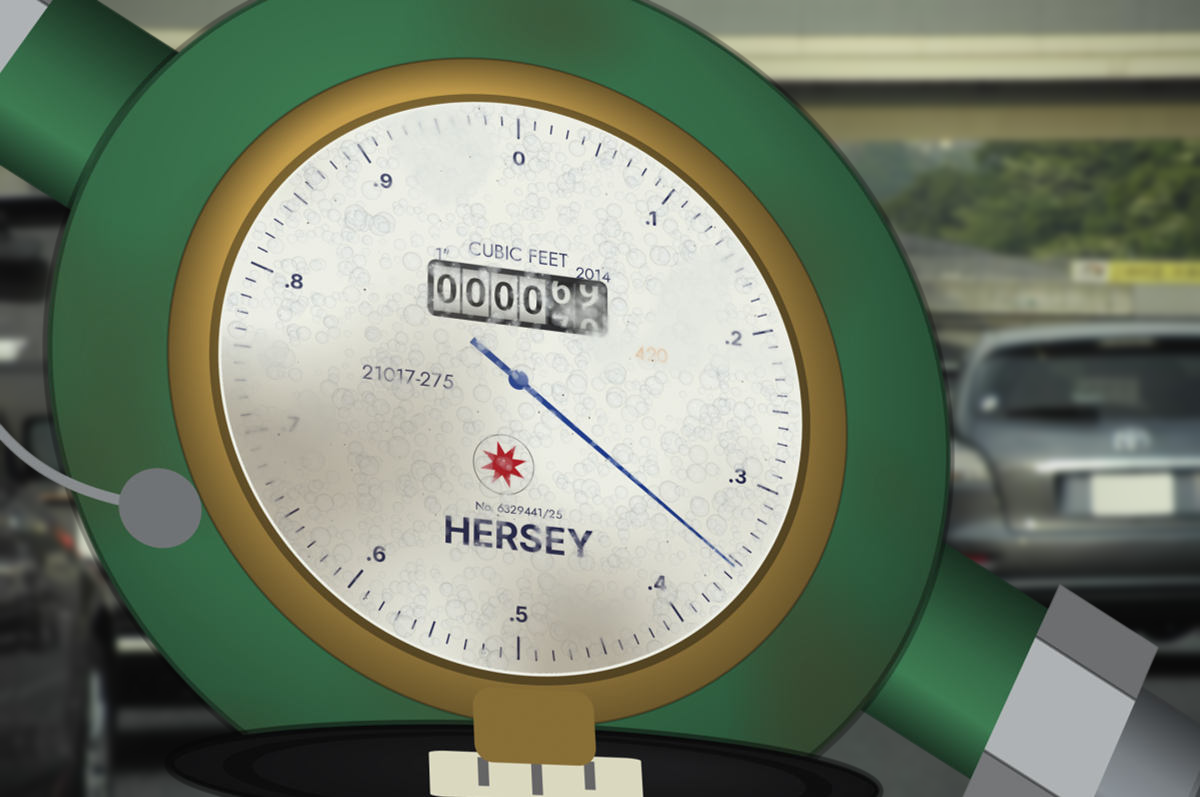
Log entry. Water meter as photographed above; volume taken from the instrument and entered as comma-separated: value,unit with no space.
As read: 69.35,ft³
